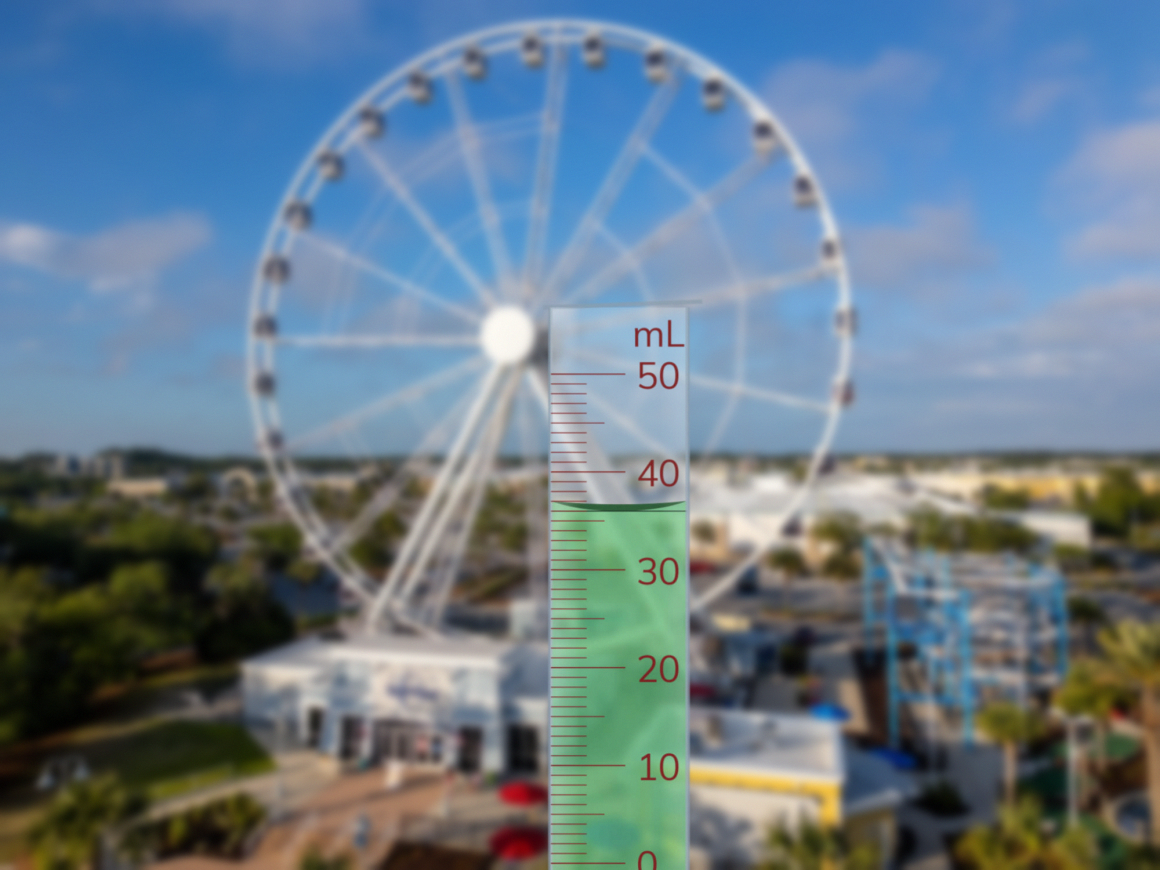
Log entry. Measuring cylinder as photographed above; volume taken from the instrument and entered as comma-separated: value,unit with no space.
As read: 36,mL
